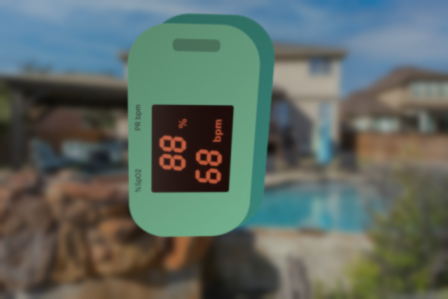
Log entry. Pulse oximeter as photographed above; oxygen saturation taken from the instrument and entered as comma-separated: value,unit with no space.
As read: 88,%
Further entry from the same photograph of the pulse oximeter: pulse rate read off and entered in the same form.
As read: 68,bpm
